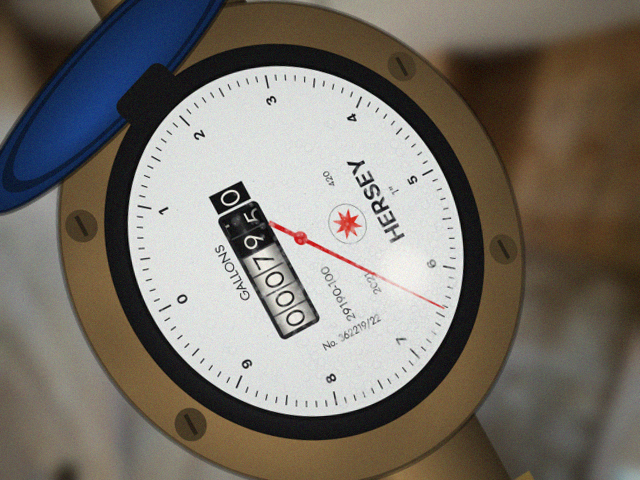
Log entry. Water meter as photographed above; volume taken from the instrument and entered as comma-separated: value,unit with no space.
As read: 7946.4,gal
